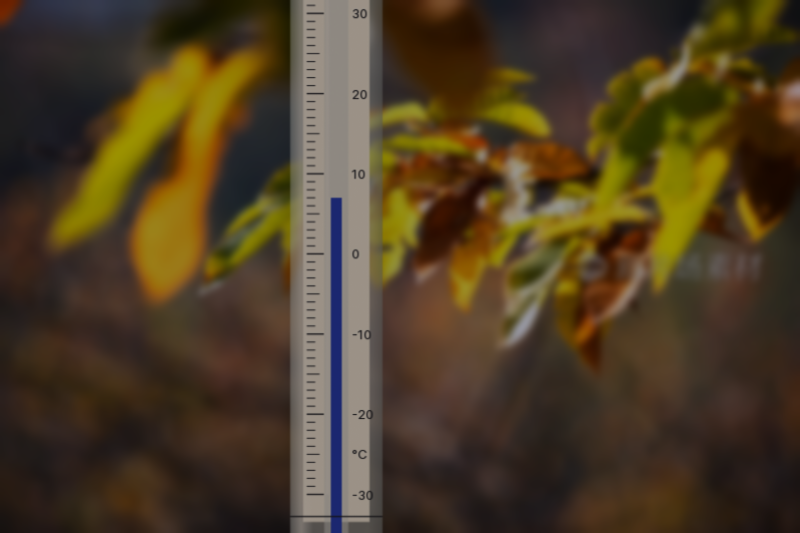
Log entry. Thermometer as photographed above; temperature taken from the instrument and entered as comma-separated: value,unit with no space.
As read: 7,°C
